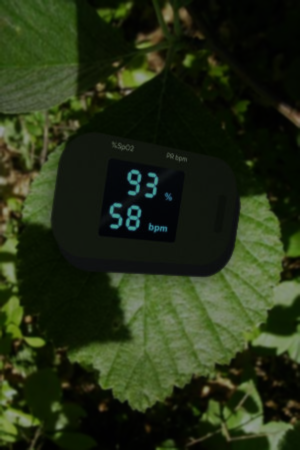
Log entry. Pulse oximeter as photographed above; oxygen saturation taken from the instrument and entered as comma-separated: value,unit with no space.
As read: 93,%
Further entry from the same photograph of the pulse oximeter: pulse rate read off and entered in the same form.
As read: 58,bpm
